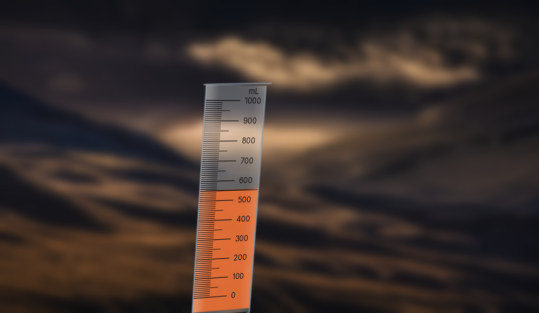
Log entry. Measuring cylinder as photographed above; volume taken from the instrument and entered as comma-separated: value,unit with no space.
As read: 550,mL
